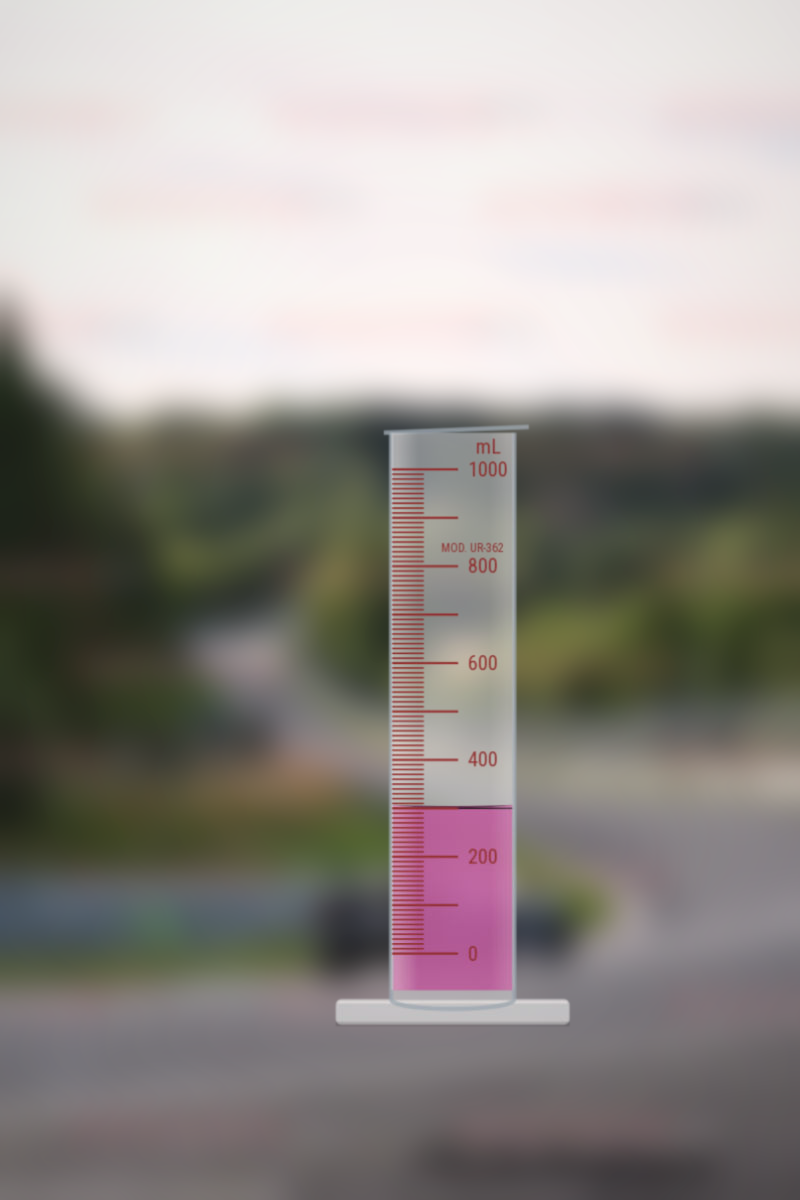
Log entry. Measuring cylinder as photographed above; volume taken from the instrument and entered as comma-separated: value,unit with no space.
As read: 300,mL
